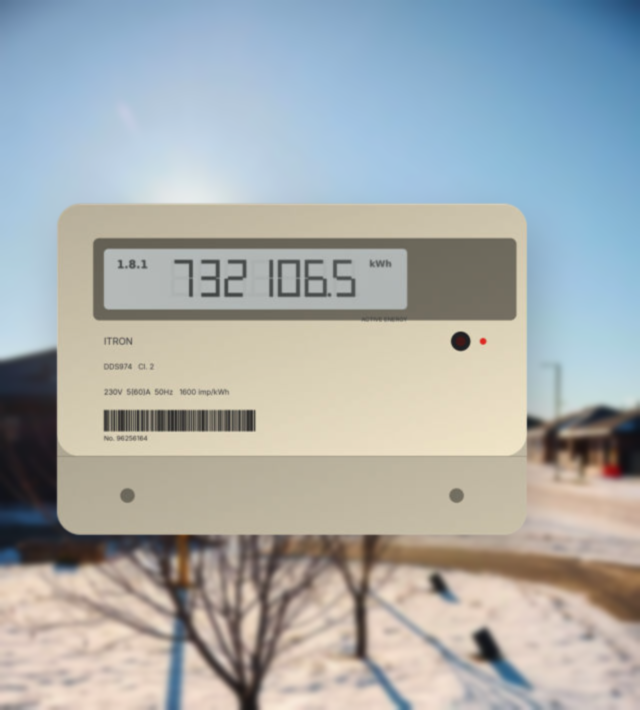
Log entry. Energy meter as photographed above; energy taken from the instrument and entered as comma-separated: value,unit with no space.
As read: 732106.5,kWh
